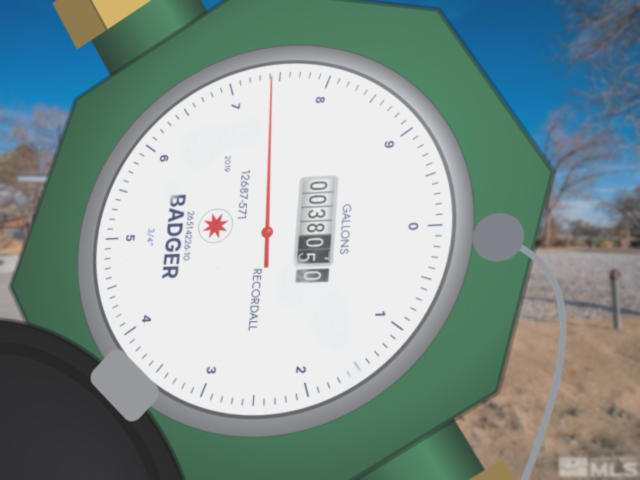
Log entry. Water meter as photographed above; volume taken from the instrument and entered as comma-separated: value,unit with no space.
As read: 38047.4,gal
